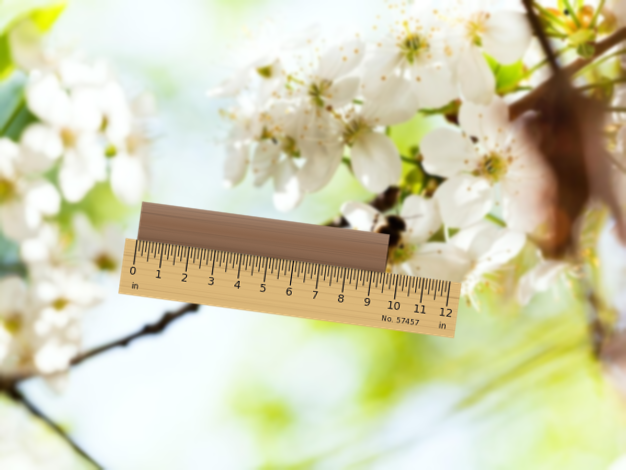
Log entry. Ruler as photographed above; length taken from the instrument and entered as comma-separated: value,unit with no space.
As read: 9.5,in
